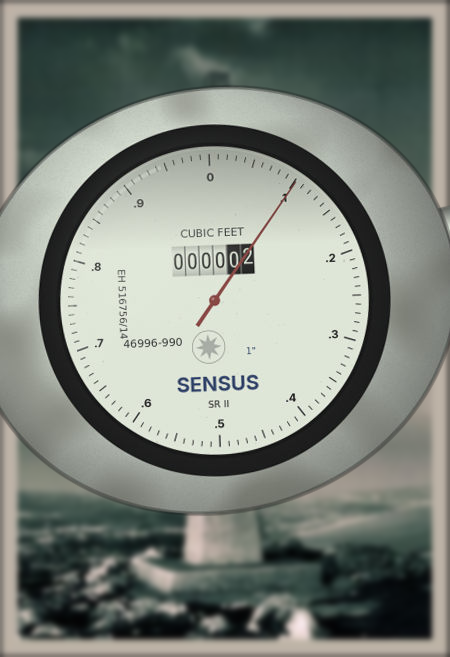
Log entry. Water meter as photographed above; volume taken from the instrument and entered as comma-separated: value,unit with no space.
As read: 2.10,ft³
